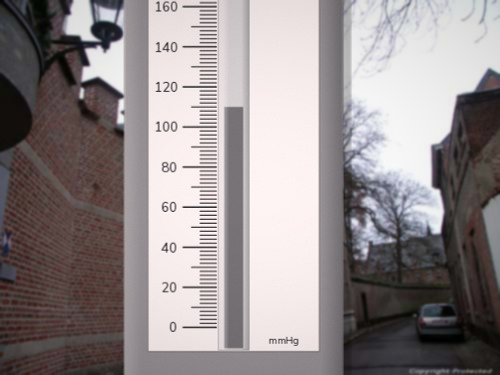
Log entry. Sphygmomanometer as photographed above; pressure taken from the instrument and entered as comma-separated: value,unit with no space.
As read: 110,mmHg
